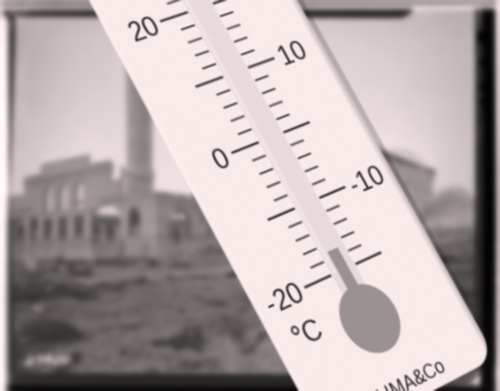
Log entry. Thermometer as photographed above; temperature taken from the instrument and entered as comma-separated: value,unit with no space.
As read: -17,°C
